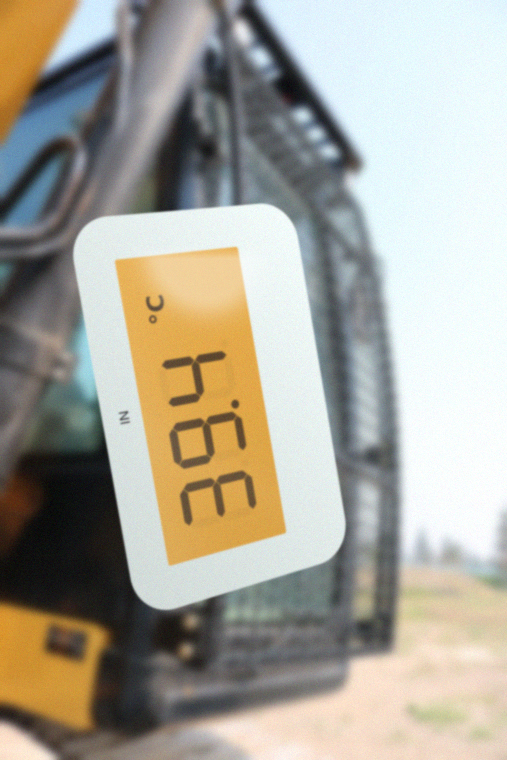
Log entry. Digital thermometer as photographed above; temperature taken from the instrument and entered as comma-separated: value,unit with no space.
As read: 39.4,°C
